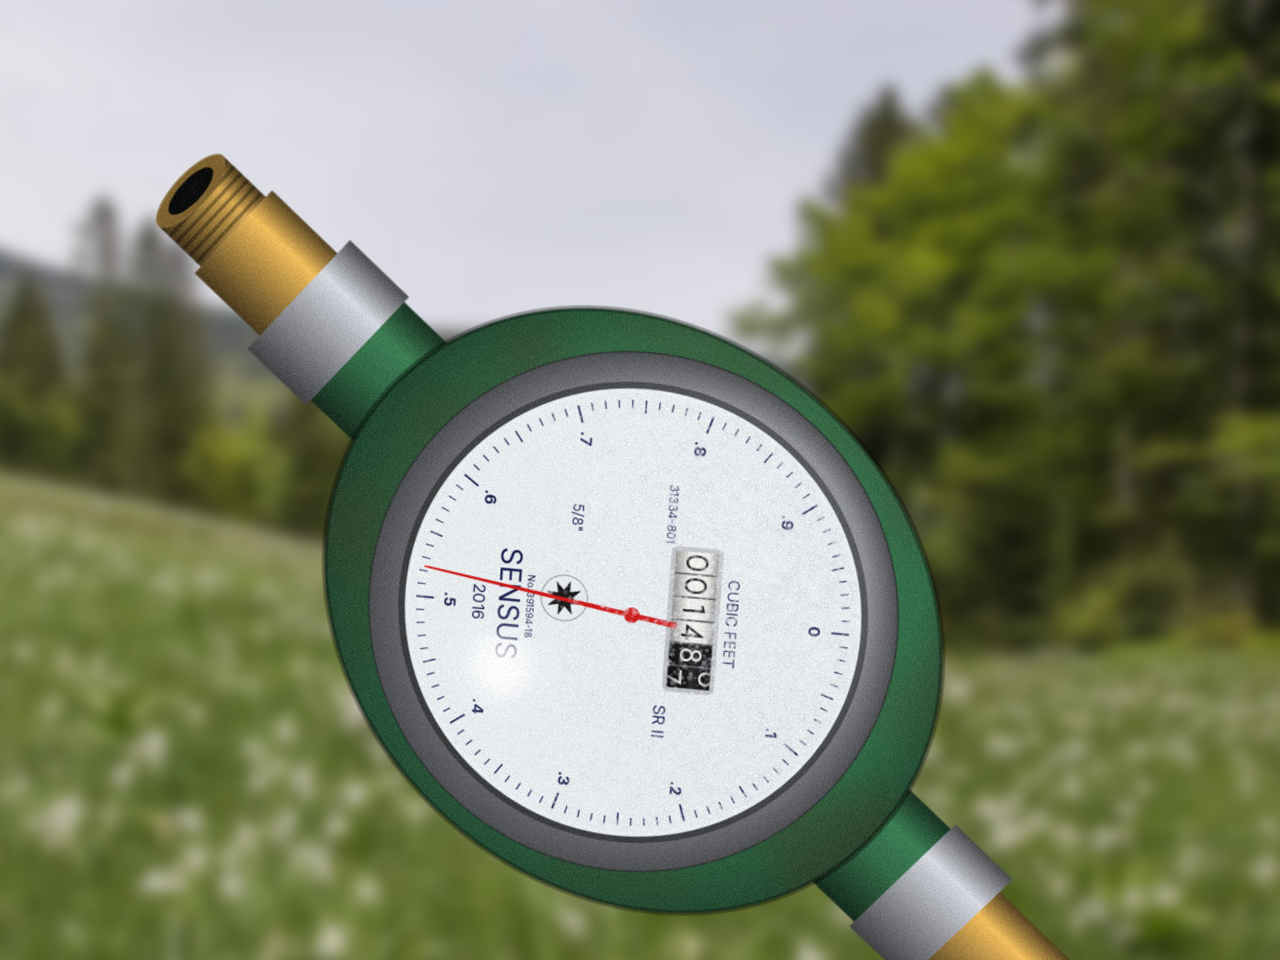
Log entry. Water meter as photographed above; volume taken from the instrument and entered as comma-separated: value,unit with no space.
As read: 1486.52,ft³
